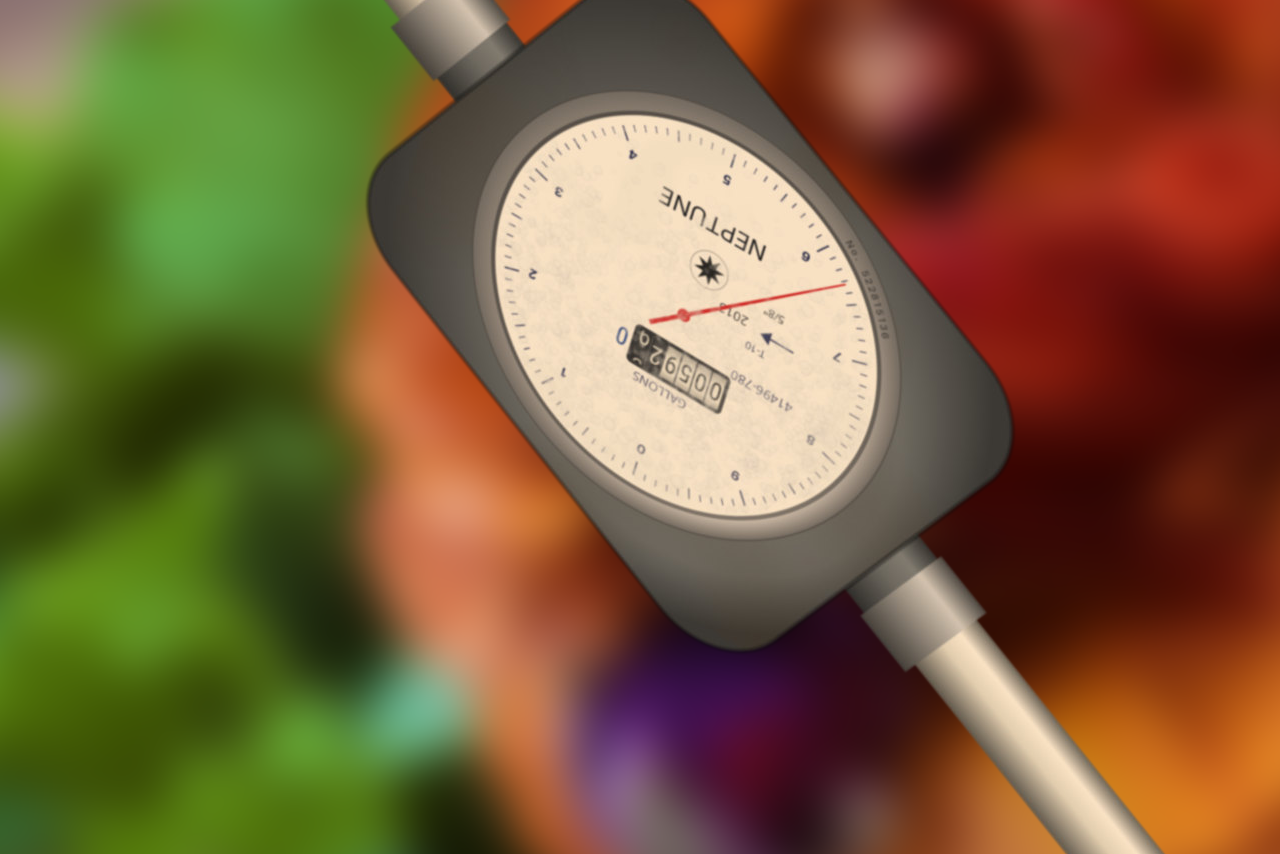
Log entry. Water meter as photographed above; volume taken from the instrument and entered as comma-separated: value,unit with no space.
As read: 59286.3,gal
